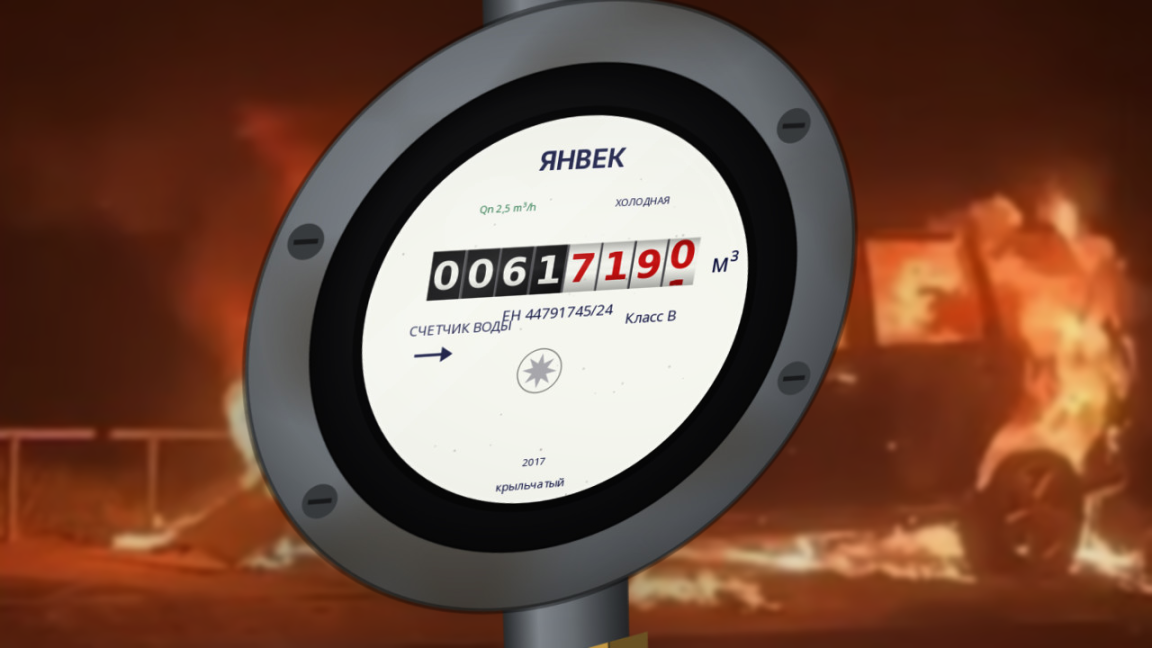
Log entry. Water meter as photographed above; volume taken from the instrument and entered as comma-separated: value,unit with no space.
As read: 61.7190,m³
